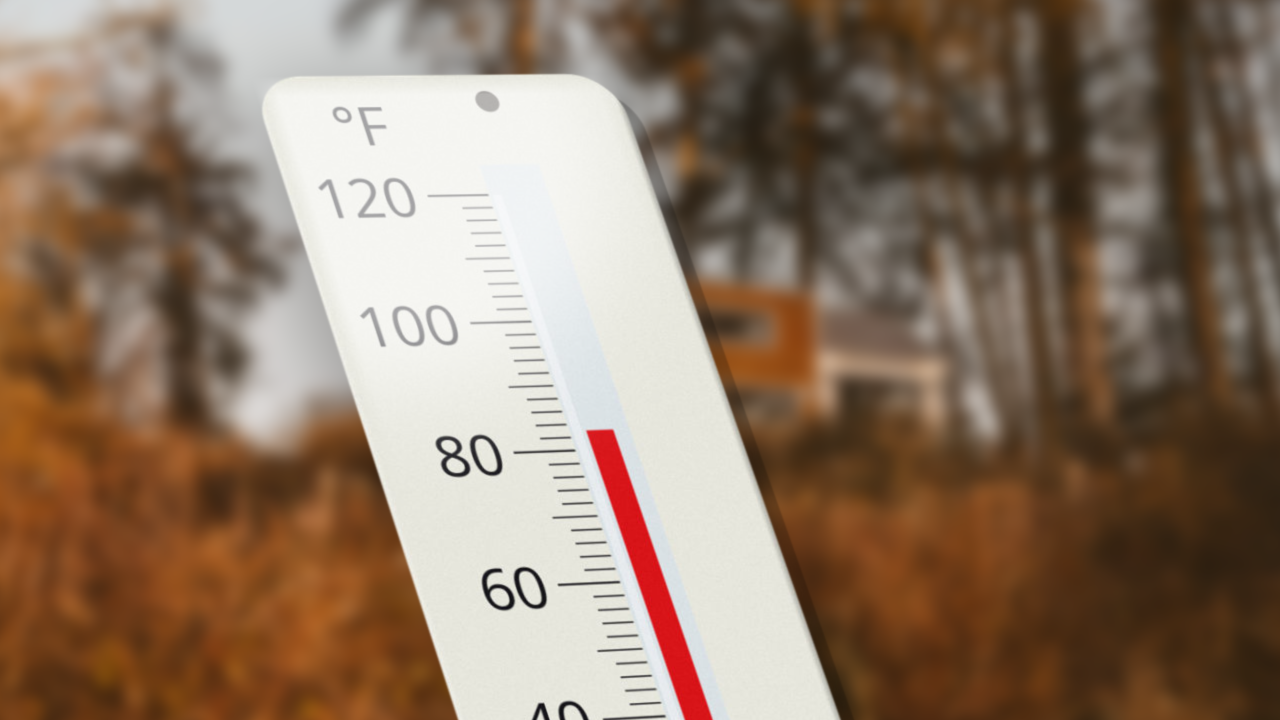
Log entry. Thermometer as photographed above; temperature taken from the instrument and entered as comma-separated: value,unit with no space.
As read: 83,°F
